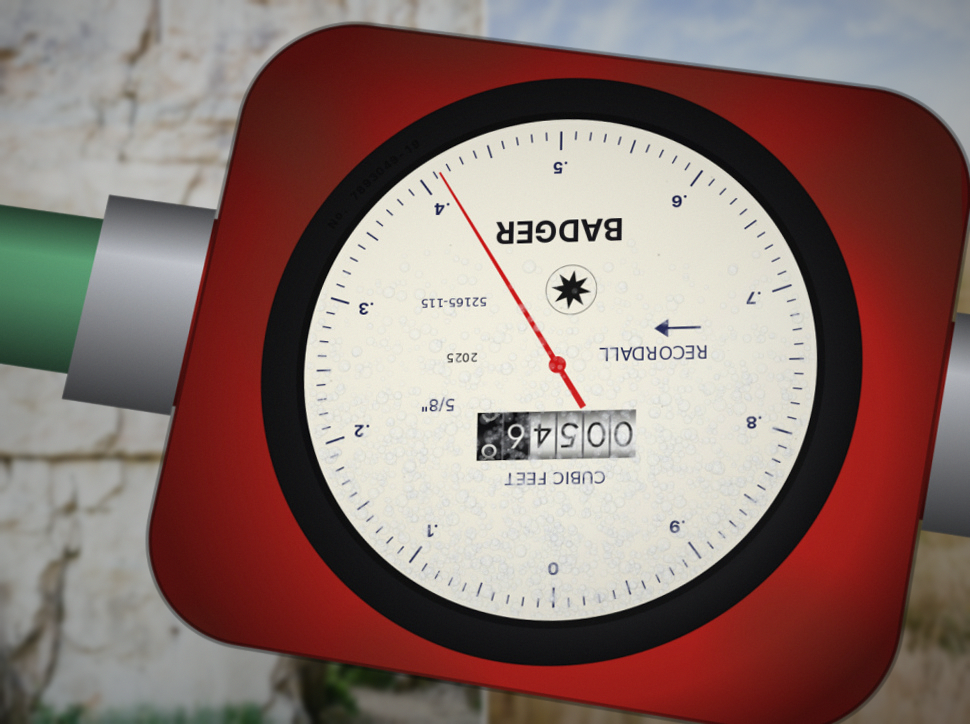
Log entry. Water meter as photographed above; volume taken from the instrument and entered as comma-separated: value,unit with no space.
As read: 5468.41,ft³
